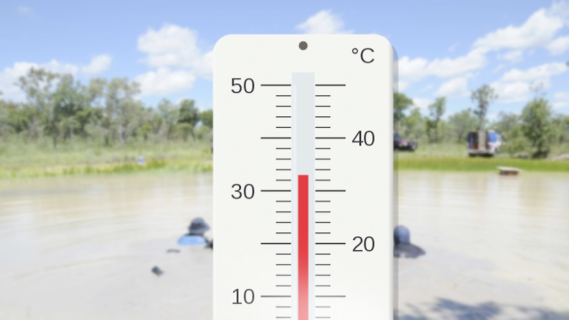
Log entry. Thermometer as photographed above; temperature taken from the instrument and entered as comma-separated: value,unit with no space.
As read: 33,°C
